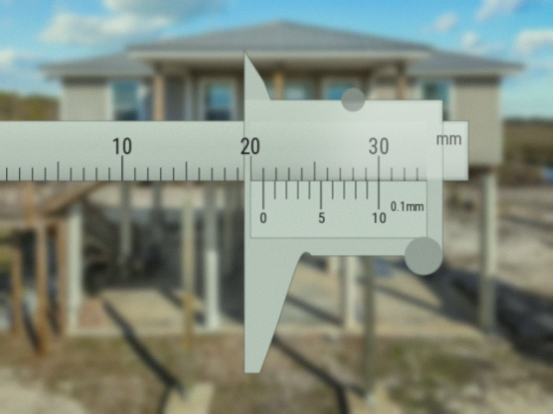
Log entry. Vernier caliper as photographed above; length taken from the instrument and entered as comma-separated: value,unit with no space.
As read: 21.0,mm
